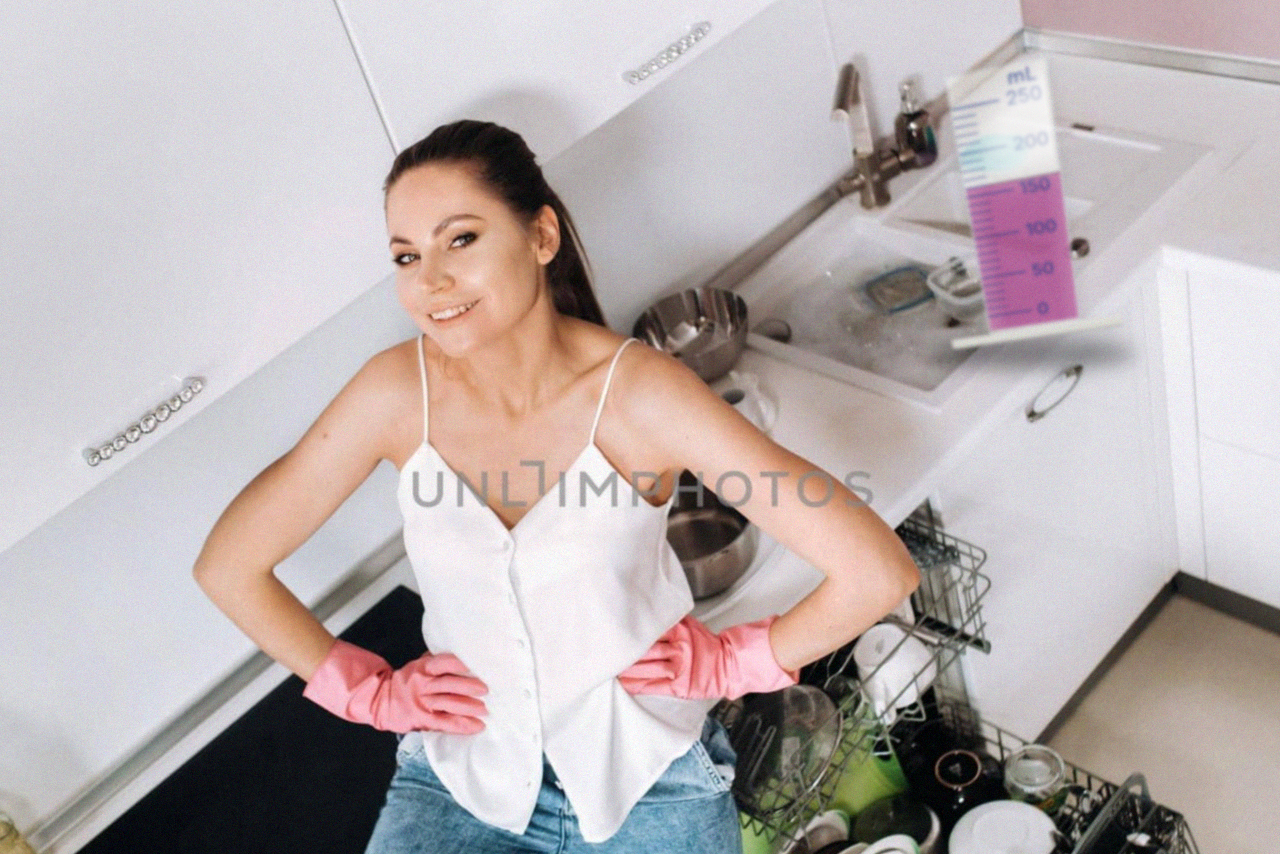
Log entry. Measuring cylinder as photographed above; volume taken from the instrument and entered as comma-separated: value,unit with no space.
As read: 160,mL
